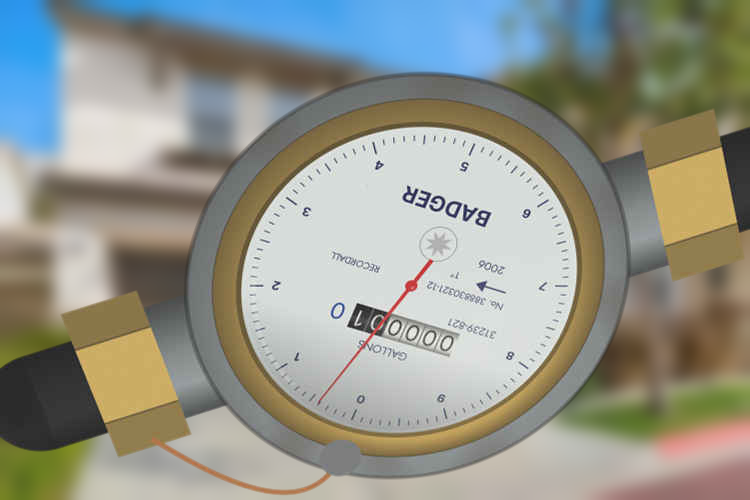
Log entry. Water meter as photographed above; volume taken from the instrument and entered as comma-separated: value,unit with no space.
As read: 10.4,gal
